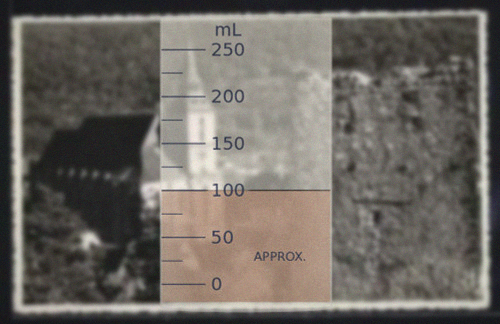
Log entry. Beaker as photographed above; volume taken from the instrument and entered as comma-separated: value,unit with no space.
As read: 100,mL
